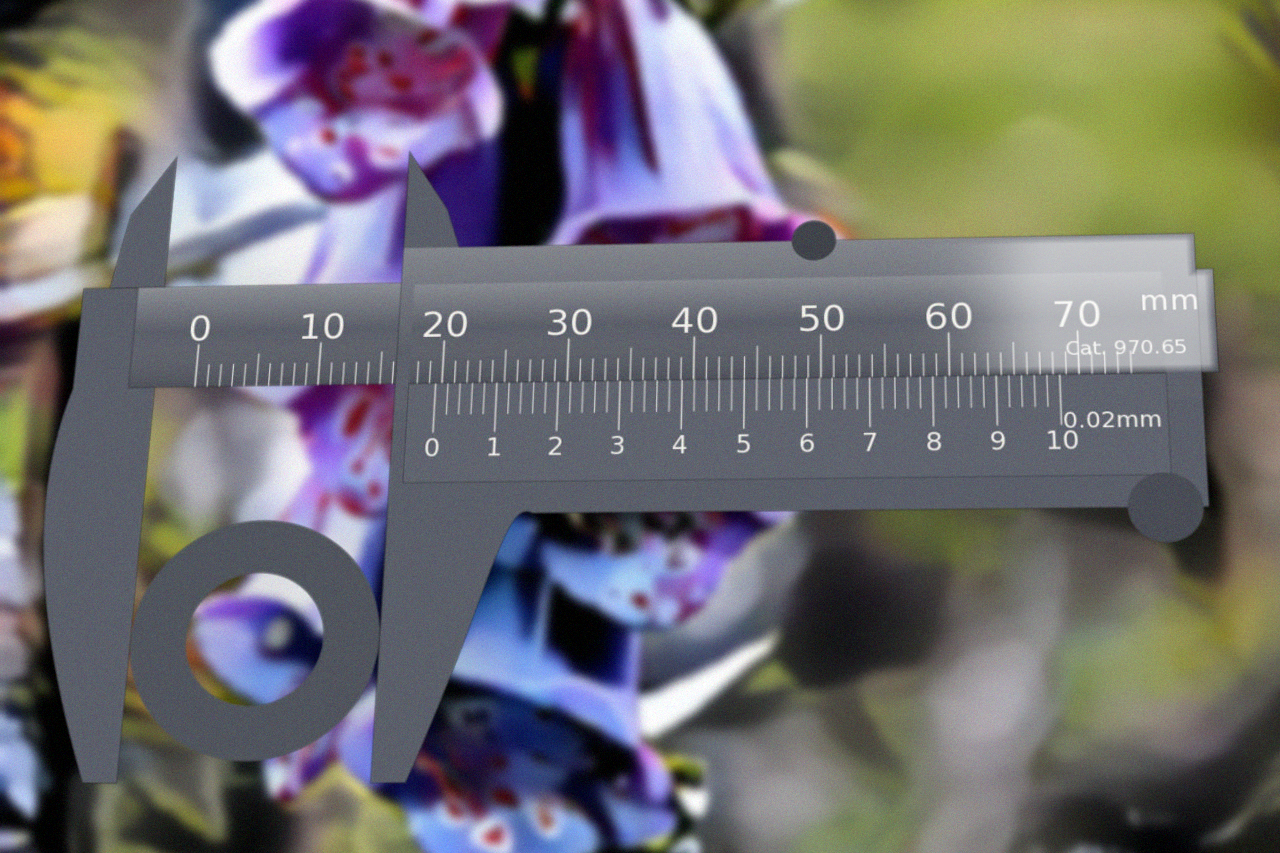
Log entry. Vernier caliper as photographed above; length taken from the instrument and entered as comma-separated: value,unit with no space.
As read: 19.5,mm
